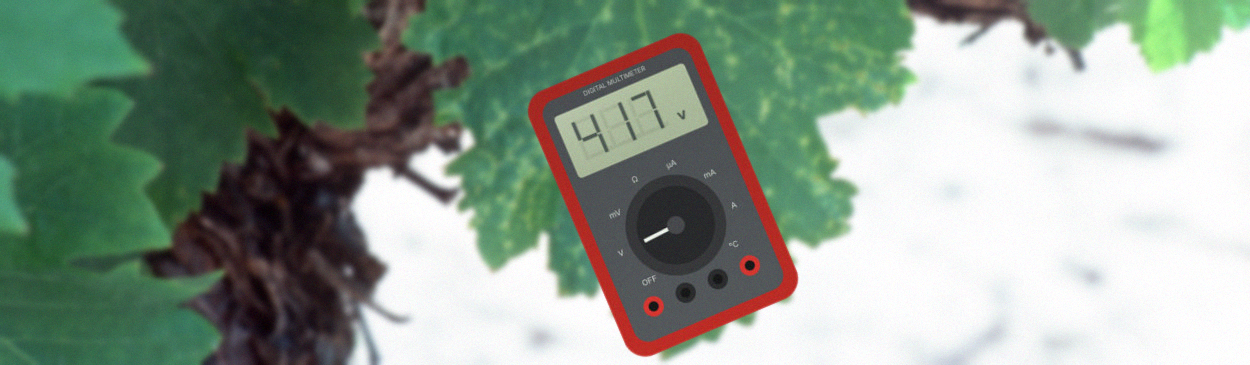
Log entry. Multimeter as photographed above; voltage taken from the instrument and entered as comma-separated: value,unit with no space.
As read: 417,V
